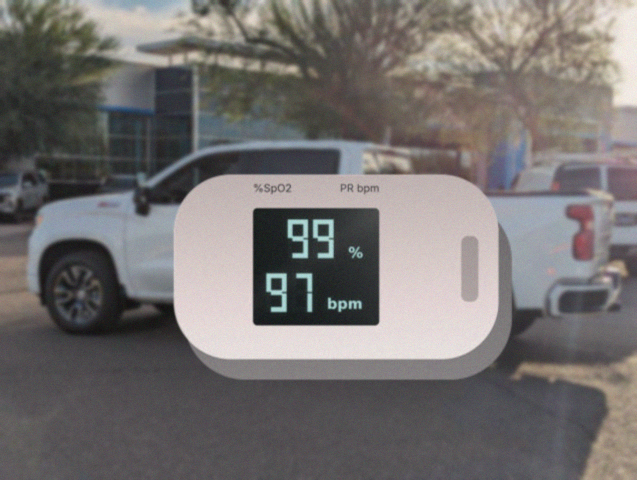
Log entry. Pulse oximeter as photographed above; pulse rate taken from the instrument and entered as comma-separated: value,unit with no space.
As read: 97,bpm
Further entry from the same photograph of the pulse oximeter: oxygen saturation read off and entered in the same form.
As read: 99,%
